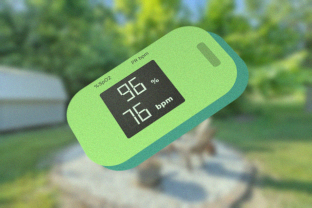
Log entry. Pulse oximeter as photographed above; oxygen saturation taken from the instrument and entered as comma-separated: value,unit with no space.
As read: 96,%
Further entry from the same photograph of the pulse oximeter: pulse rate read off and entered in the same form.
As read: 76,bpm
